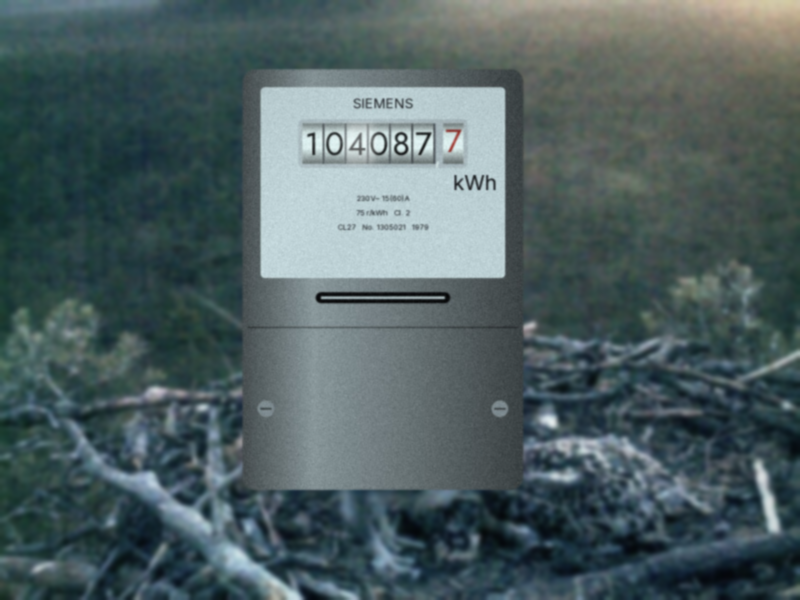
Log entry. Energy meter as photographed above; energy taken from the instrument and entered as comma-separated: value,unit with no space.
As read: 104087.7,kWh
